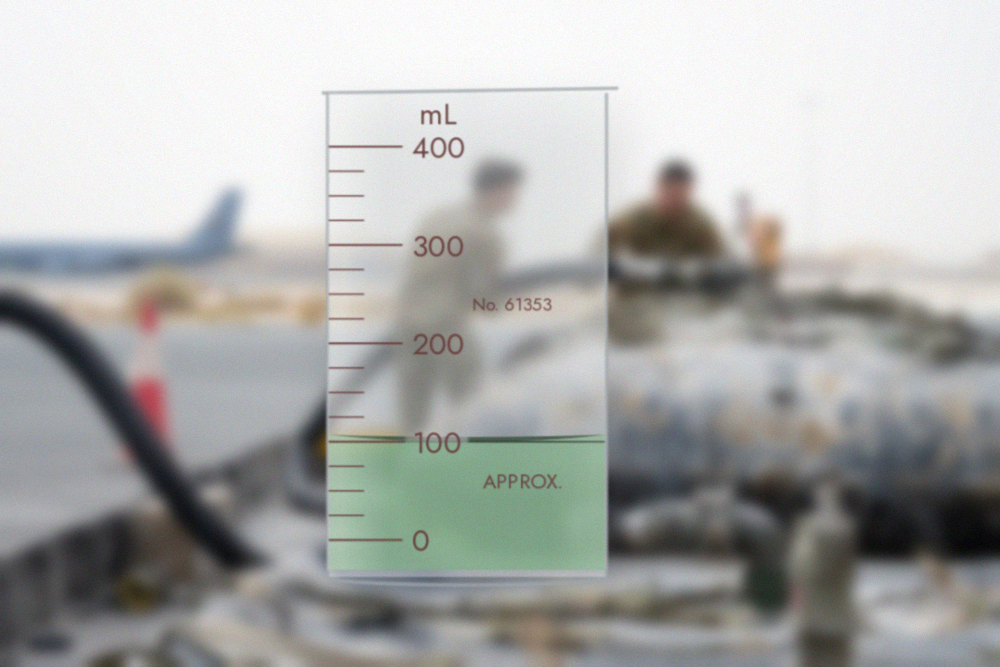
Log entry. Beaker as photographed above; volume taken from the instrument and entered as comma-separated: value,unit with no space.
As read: 100,mL
